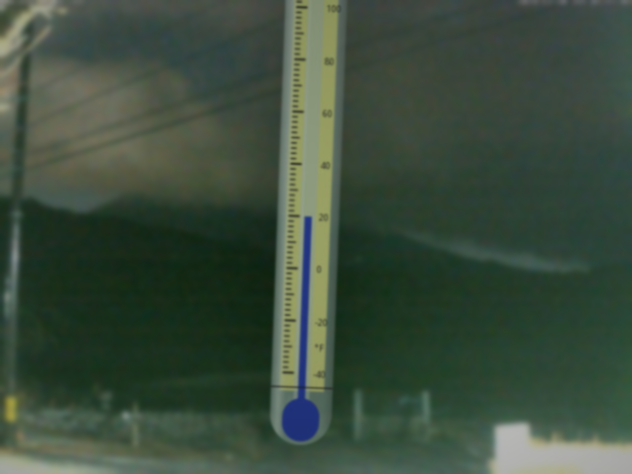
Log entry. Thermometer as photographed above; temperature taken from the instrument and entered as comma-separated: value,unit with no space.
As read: 20,°F
